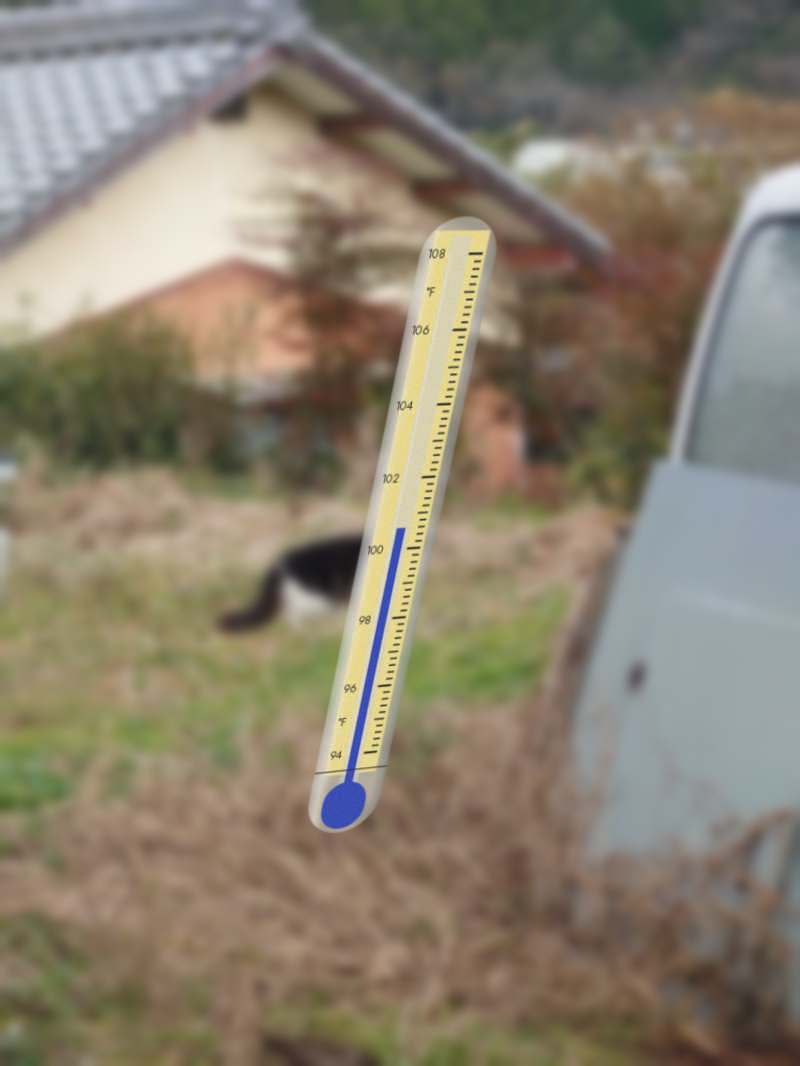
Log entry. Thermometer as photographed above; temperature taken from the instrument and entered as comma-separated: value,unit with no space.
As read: 100.6,°F
